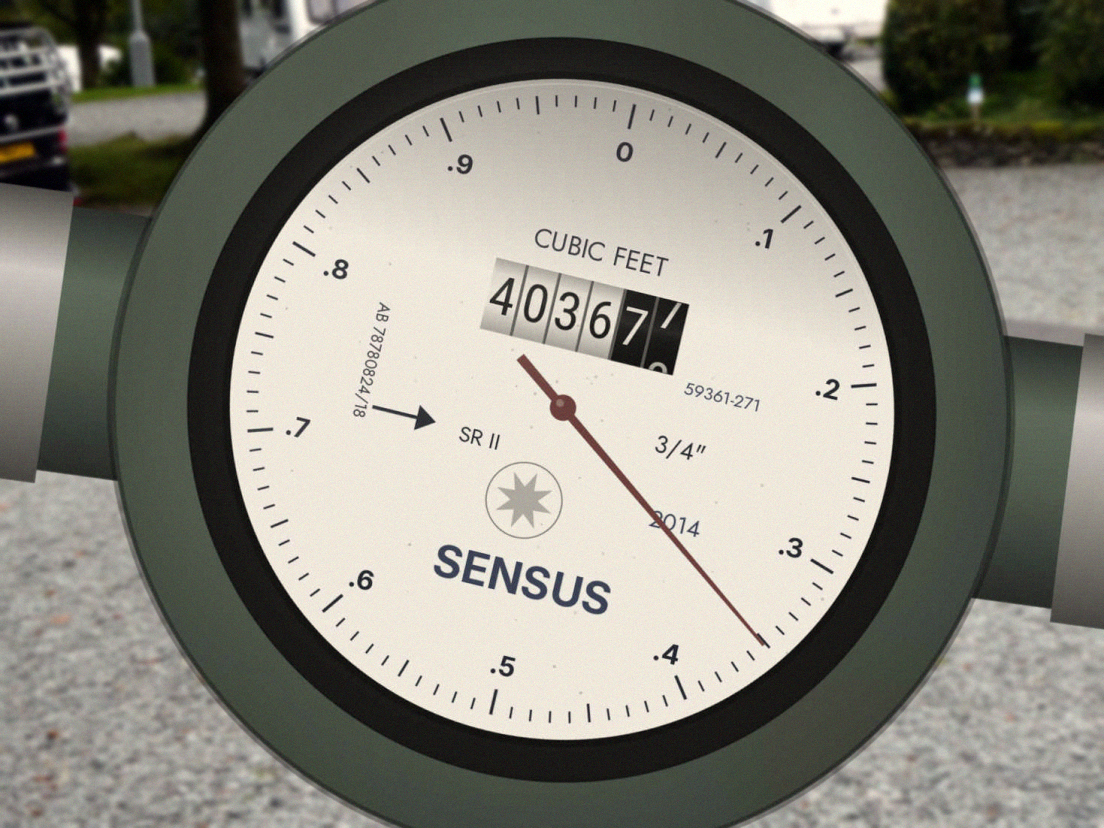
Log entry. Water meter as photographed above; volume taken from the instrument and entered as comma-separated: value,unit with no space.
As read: 403677.35,ft³
